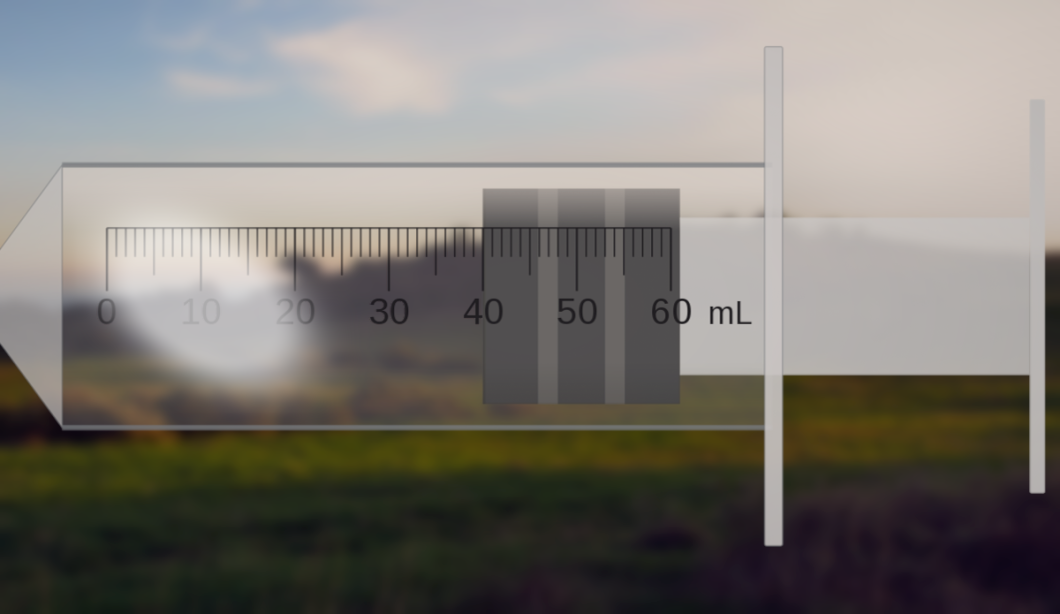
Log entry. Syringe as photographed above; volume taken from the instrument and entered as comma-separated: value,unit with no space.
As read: 40,mL
